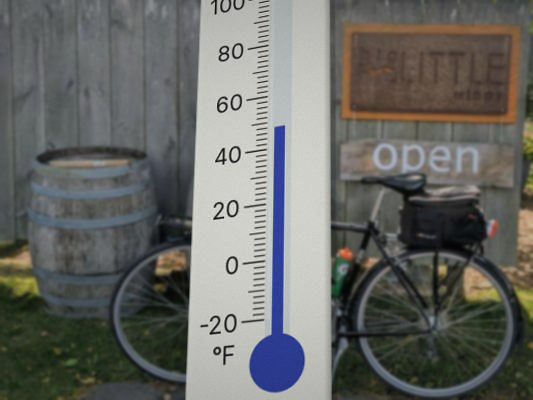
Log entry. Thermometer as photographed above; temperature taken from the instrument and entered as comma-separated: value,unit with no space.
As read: 48,°F
